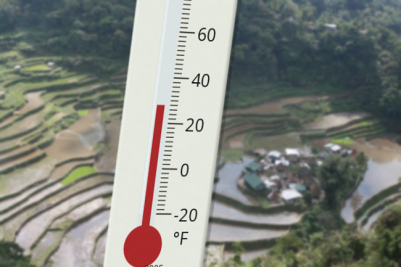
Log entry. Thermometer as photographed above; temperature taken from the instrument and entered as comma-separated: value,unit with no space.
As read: 28,°F
